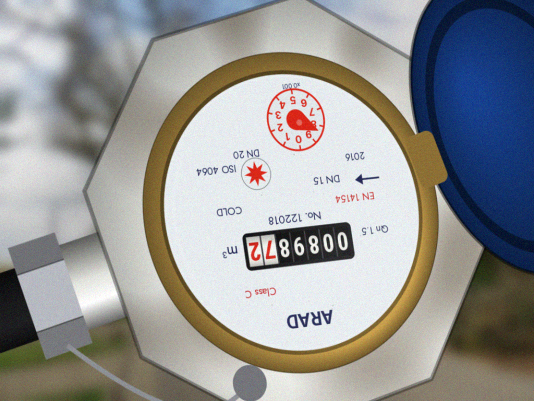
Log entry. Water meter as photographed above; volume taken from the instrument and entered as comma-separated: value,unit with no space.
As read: 898.728,m³
